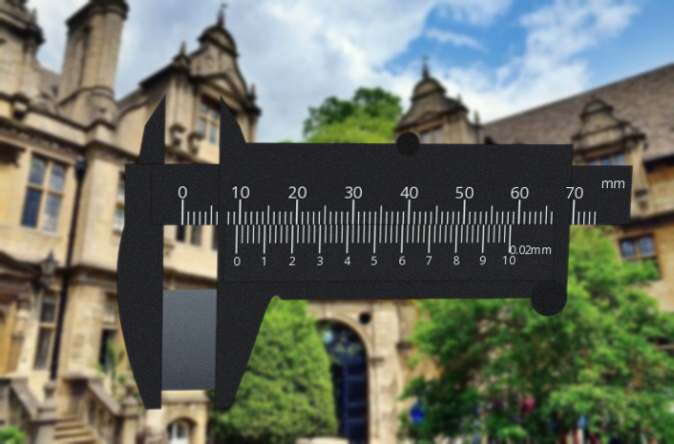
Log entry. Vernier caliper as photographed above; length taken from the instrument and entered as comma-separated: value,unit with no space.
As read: 9.5,mm
